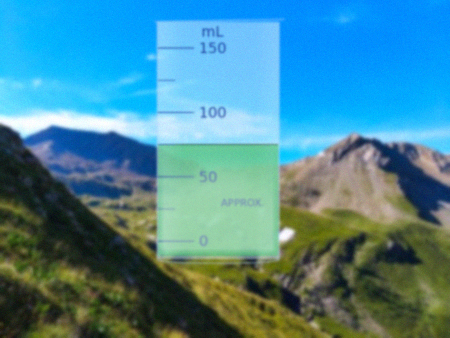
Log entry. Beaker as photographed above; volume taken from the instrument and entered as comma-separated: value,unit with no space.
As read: 75,mL
